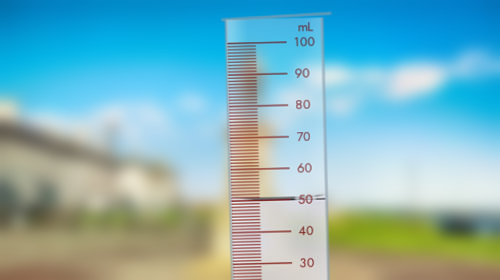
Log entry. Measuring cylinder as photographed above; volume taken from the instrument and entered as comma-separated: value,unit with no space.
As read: 50,mL
